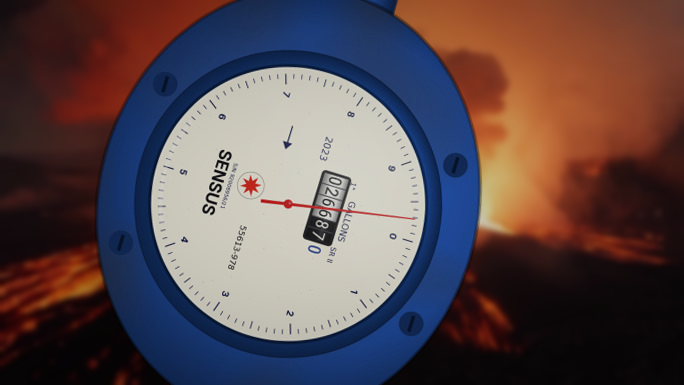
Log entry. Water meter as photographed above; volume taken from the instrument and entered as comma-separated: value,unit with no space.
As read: 266869.7,gal
